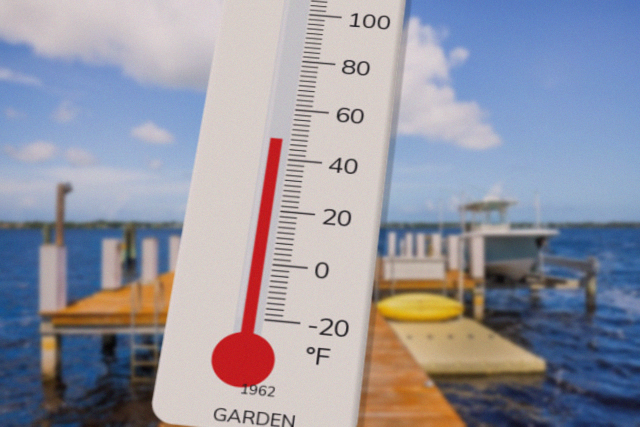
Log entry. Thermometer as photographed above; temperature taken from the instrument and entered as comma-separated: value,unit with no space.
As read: 48,°F
